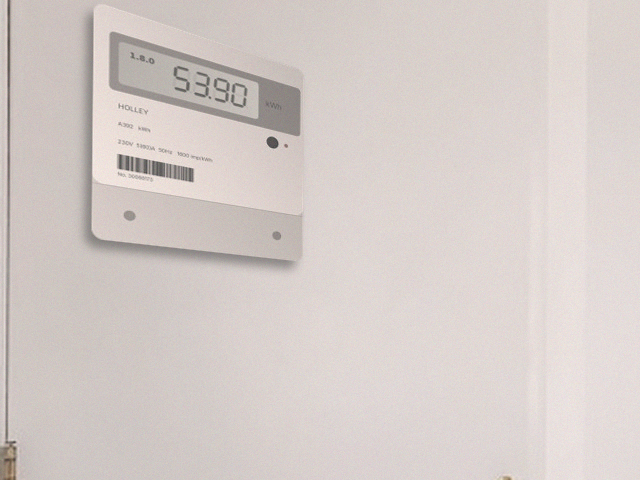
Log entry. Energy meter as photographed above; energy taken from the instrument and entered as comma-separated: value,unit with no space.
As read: 53.90,kWh
